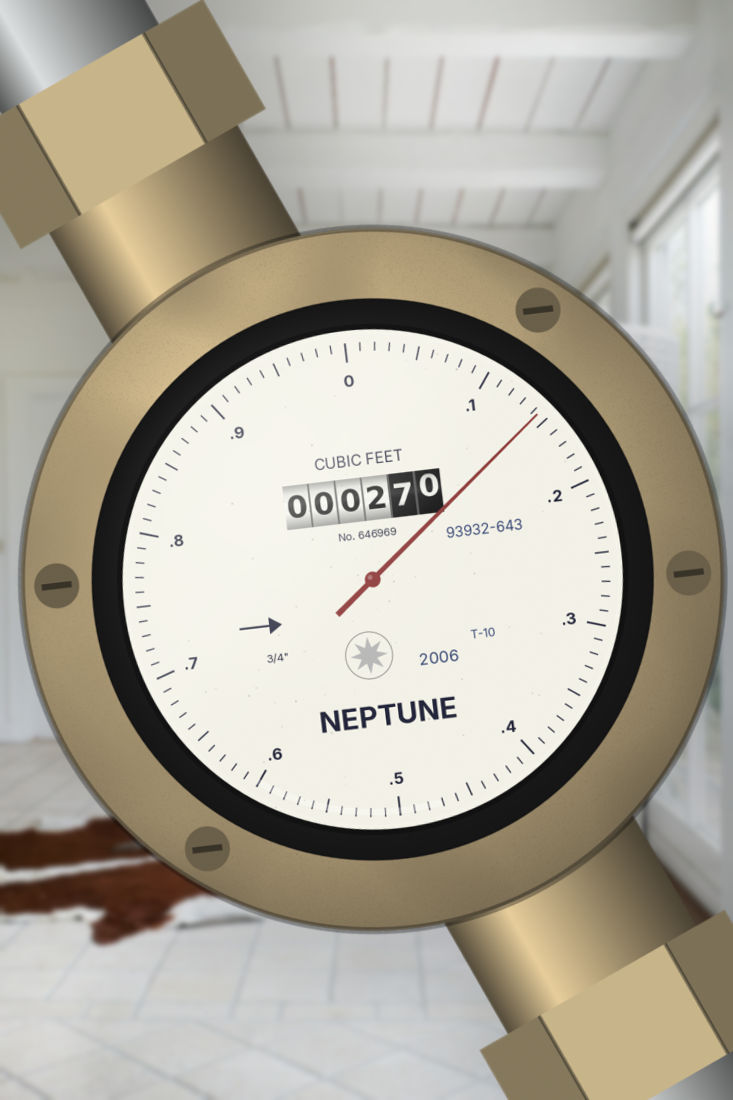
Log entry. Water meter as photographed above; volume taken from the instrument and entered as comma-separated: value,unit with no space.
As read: 270.14,ft³
